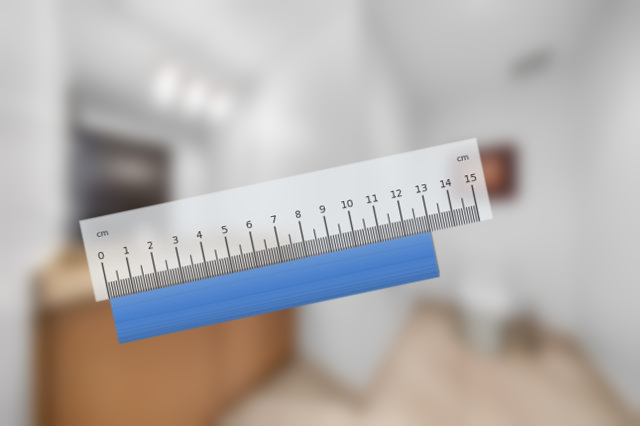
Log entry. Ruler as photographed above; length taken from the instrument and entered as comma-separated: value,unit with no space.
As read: 13,cm
